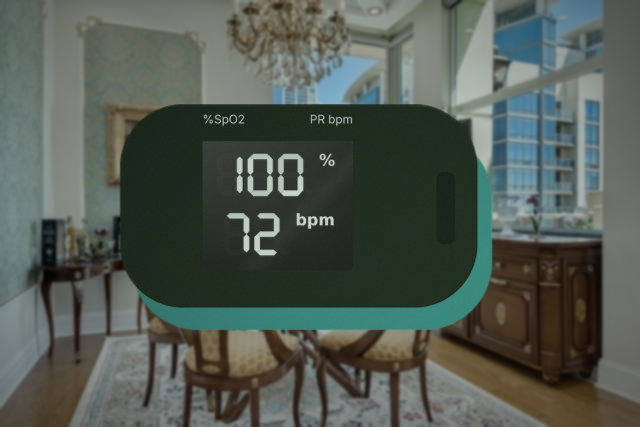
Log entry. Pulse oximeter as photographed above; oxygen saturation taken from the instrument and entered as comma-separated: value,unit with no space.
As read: 100,%
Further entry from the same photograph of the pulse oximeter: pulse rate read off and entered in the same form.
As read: 72,bpm
